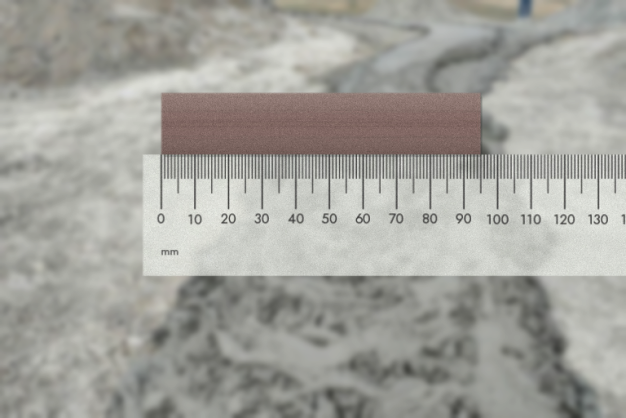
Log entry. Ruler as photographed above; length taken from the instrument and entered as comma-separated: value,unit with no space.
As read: 95,mm
